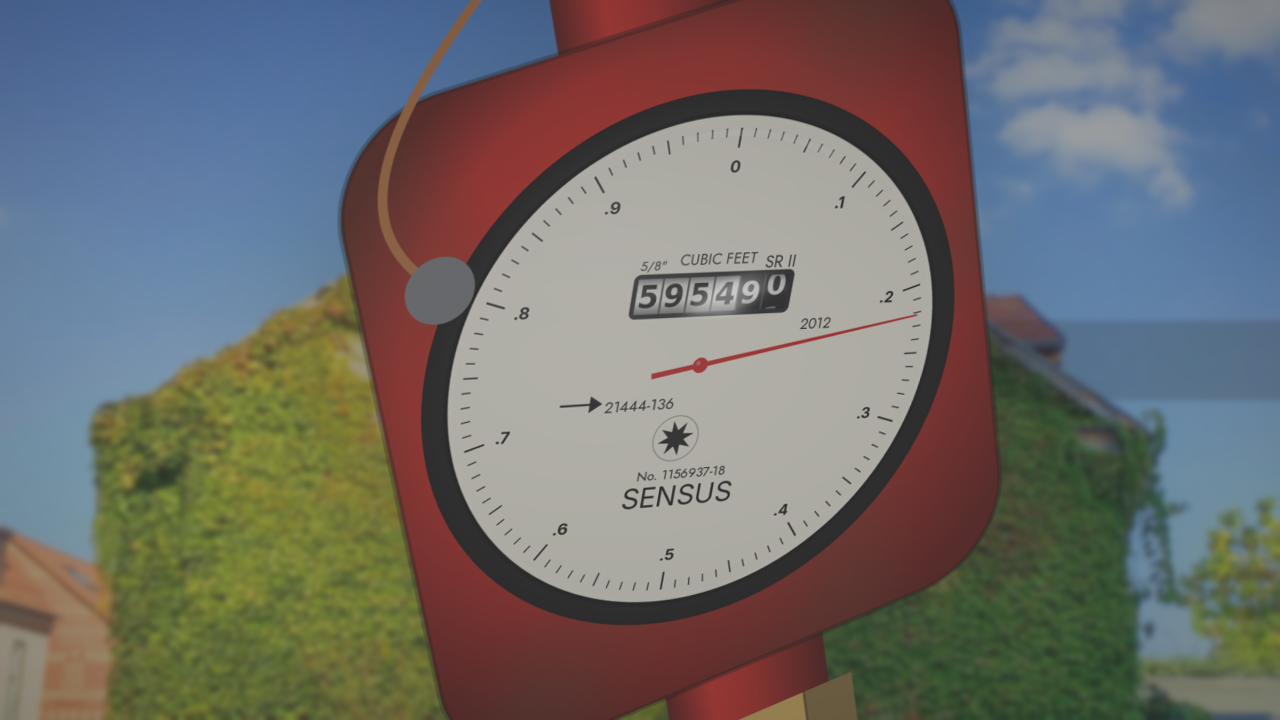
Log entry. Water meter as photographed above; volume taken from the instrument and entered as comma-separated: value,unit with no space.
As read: 595490.22,ft³
